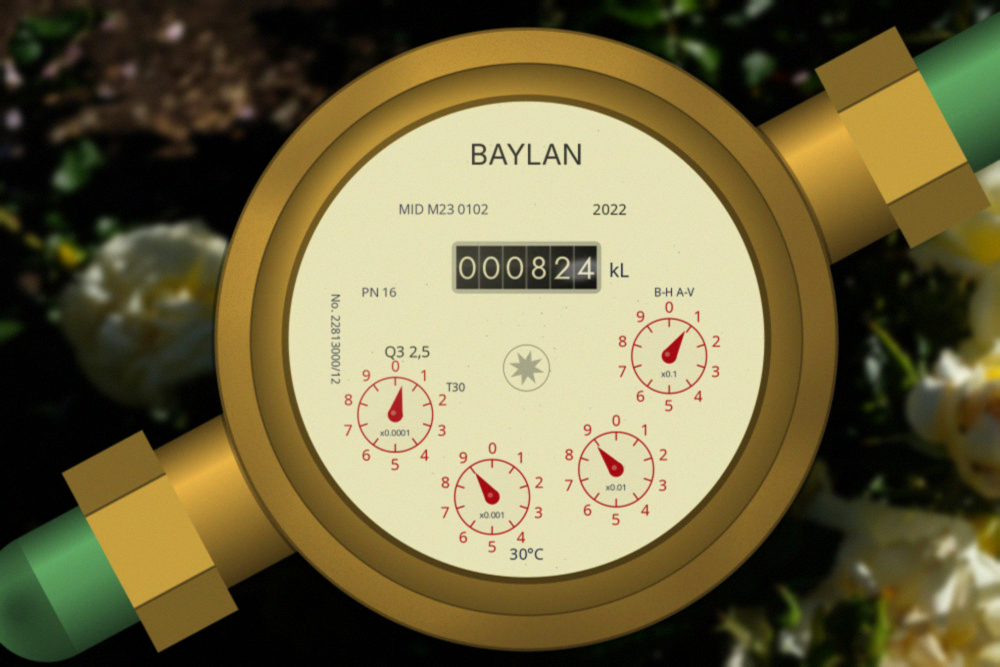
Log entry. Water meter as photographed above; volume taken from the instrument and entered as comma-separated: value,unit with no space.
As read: 824.0890,kL
